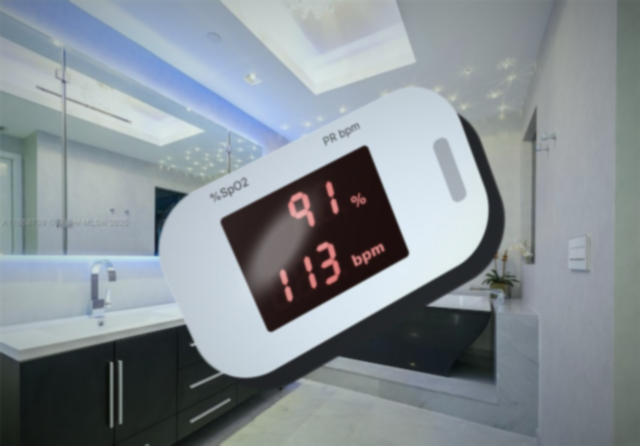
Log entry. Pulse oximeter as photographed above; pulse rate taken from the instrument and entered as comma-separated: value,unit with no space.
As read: 113,bpm
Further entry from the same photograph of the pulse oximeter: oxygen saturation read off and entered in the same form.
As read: 91,%
